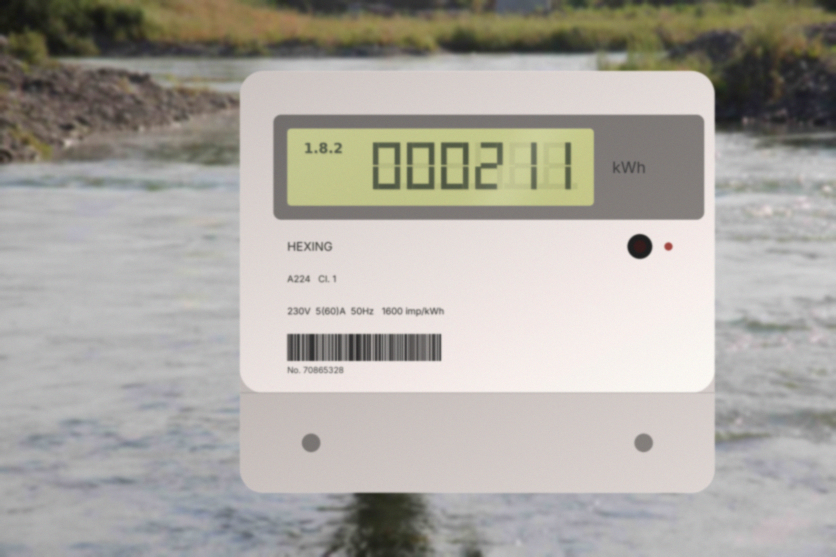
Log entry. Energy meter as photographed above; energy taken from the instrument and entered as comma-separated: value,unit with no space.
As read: 211,kWh
